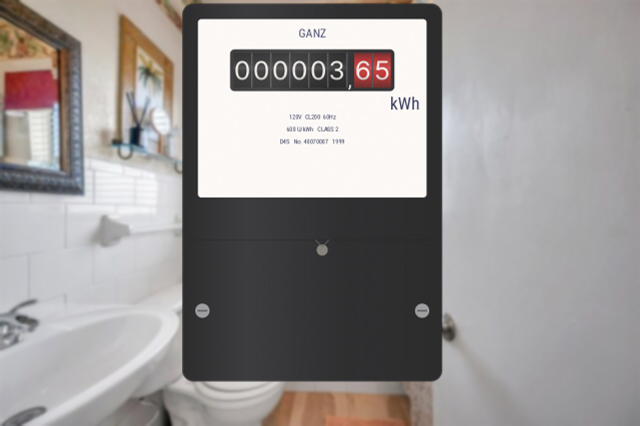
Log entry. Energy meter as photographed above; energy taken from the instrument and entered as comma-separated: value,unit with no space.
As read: 3.65,kWh
